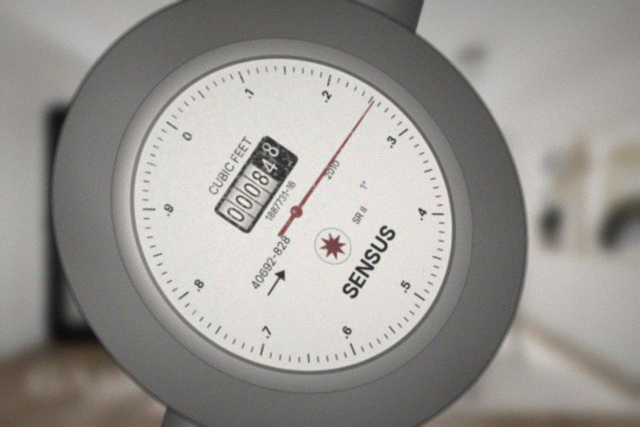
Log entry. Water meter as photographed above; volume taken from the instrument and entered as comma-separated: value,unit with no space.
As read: 848.25,ft³
